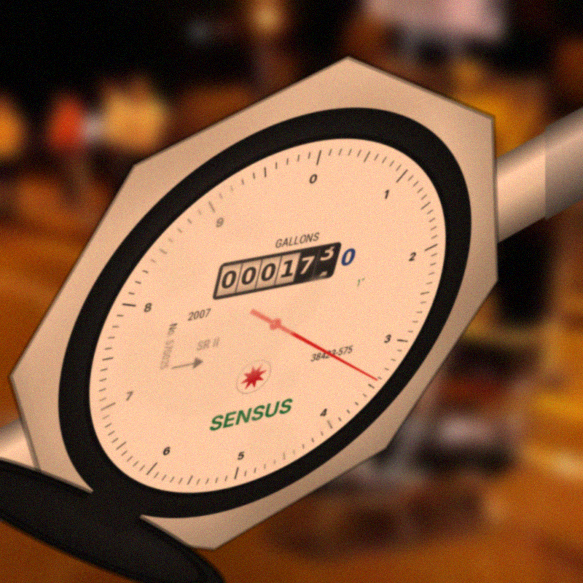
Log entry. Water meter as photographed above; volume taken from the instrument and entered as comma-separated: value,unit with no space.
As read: 1733.4,gal
